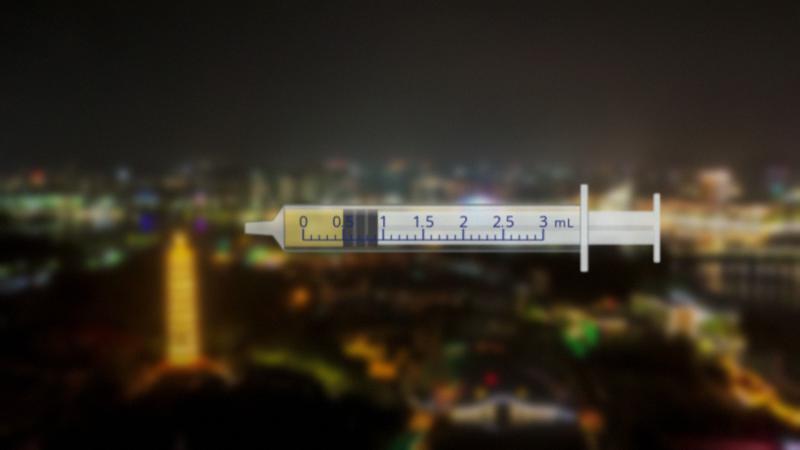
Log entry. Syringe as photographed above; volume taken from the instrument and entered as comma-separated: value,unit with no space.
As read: 0.5,mL
